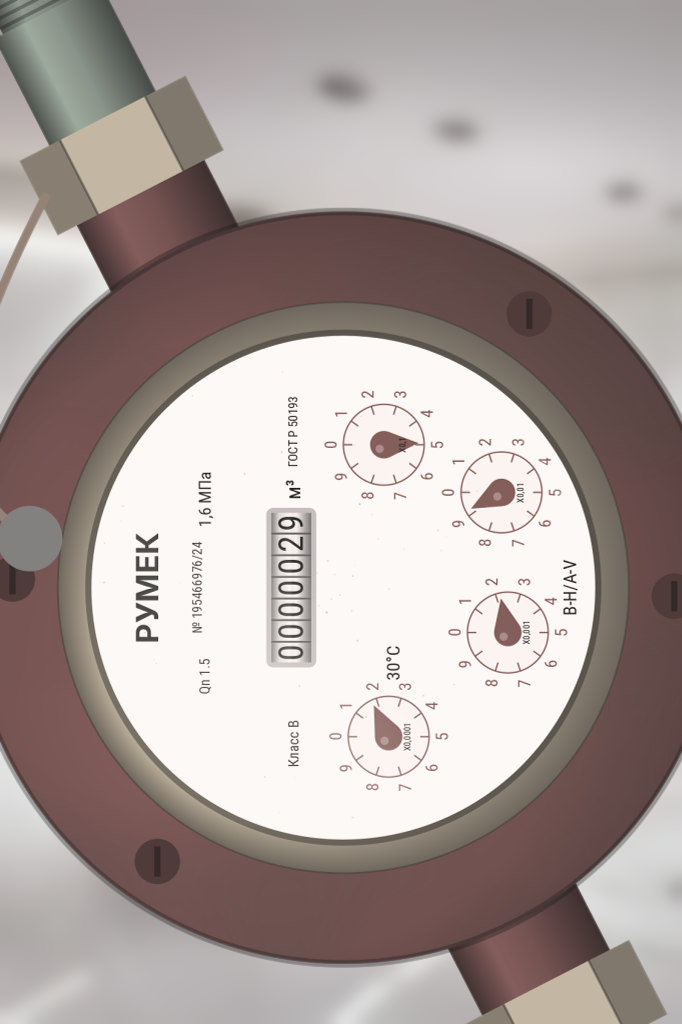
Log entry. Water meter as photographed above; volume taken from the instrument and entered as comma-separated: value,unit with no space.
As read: 29.4921,m³
